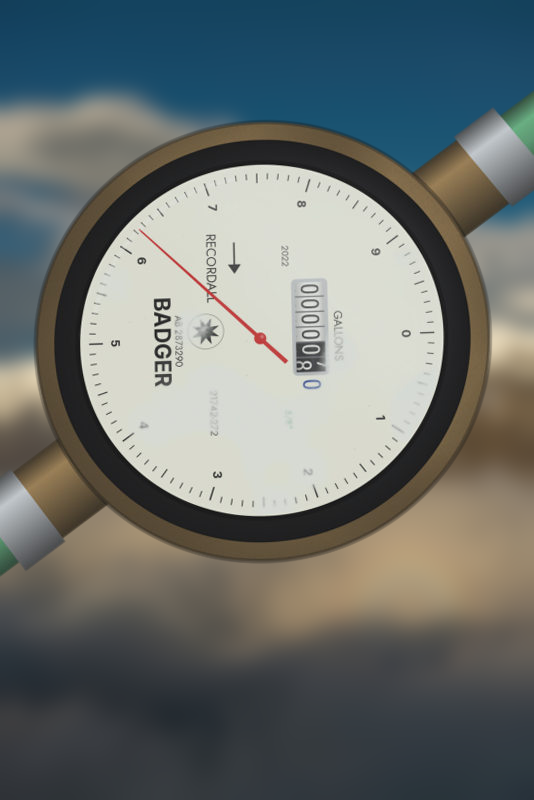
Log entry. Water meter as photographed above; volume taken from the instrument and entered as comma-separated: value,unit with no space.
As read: 76.2,gal
